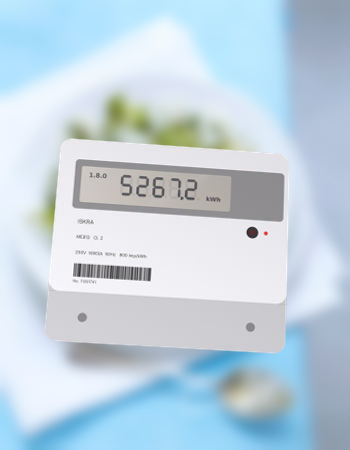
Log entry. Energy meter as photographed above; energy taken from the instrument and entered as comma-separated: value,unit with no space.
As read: 5267.2,kWh
